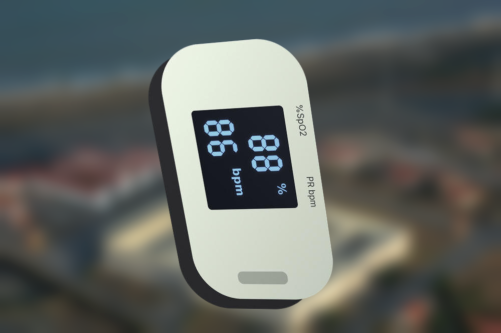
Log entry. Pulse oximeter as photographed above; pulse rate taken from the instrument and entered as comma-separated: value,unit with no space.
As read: 86,bpm
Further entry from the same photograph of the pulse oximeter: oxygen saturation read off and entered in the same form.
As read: 88,%
